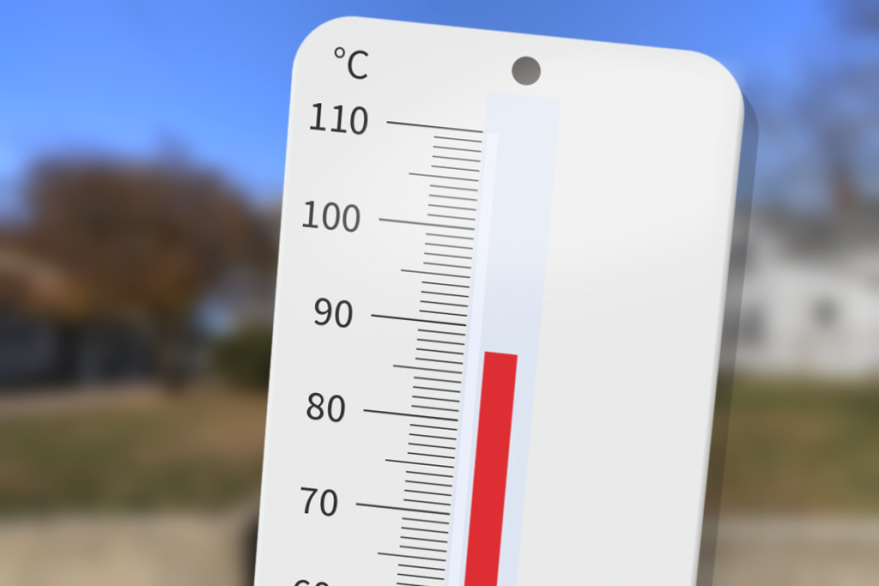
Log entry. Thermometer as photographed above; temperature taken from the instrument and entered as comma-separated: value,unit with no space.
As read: 87.5,°C
